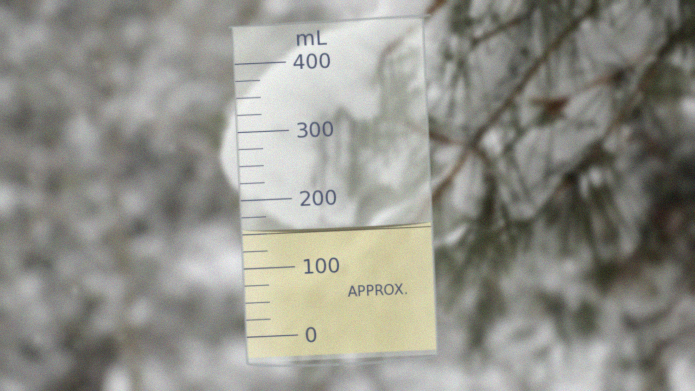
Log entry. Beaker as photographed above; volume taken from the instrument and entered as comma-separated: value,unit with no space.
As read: 150,mL
